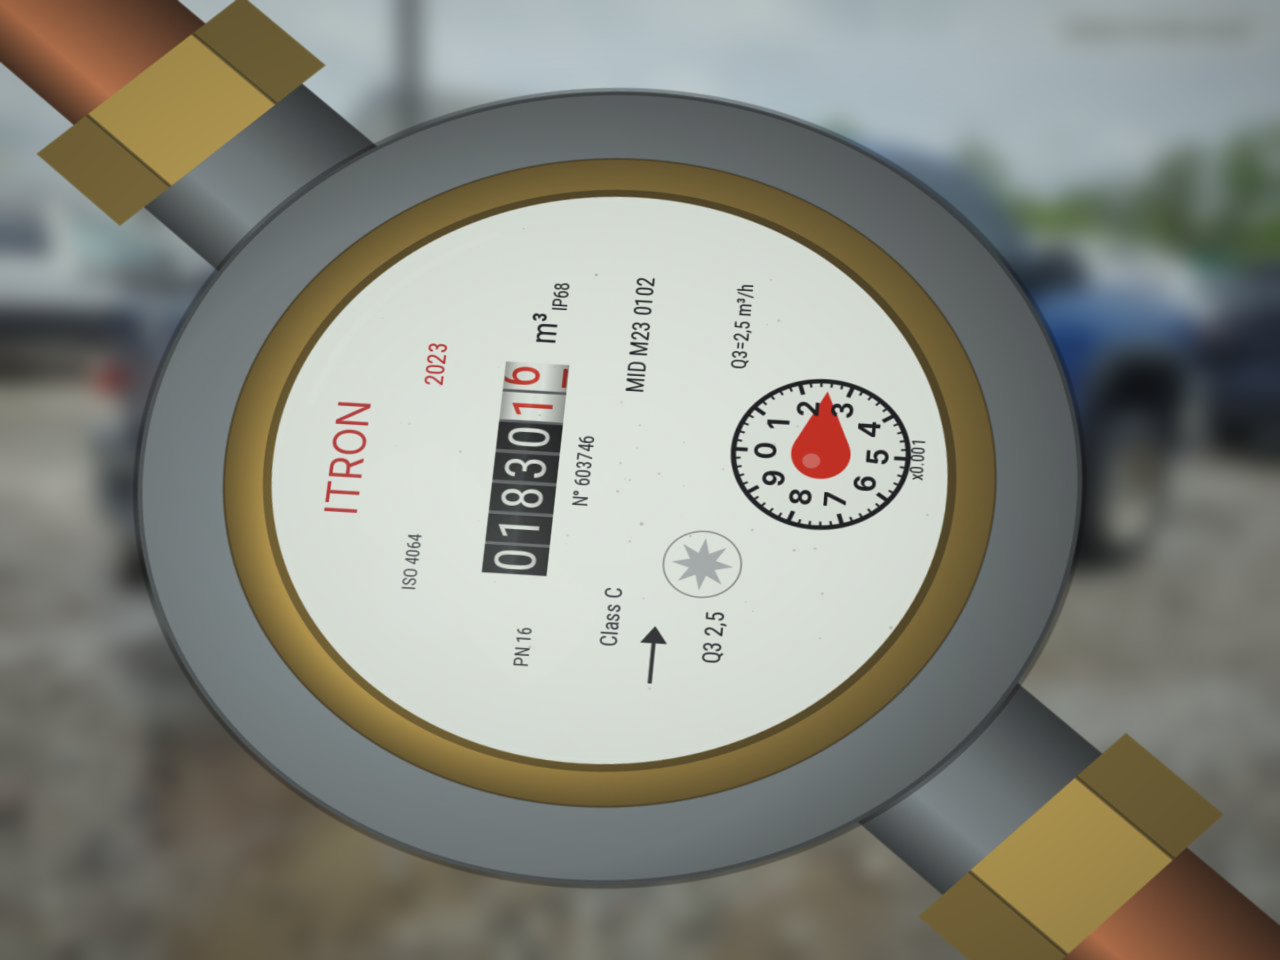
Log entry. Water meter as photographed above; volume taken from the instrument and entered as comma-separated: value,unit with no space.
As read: 1830.162,m³
